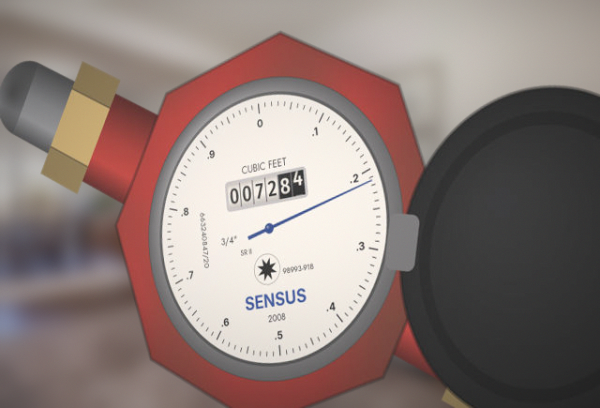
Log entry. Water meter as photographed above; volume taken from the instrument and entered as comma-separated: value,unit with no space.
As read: 7284.21,ft³
